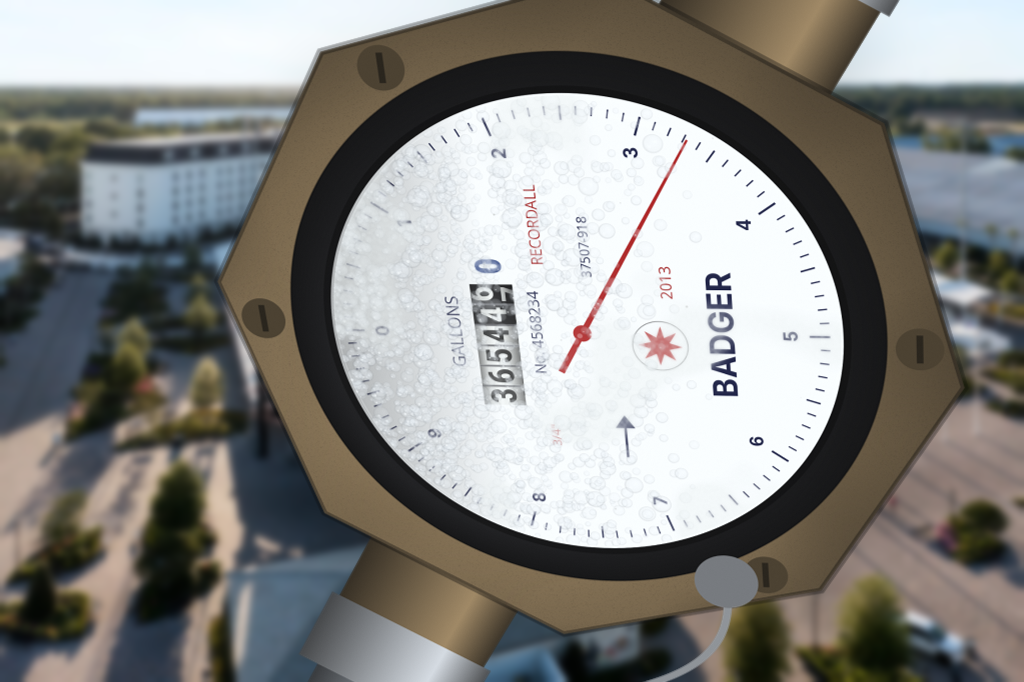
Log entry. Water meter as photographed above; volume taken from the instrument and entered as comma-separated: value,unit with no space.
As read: 3654463.3,gal
